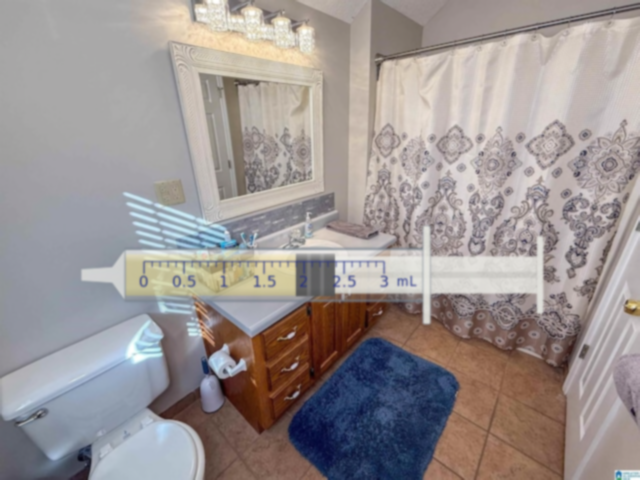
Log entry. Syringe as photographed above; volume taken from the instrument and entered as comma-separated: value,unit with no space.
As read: 1.9,mL
